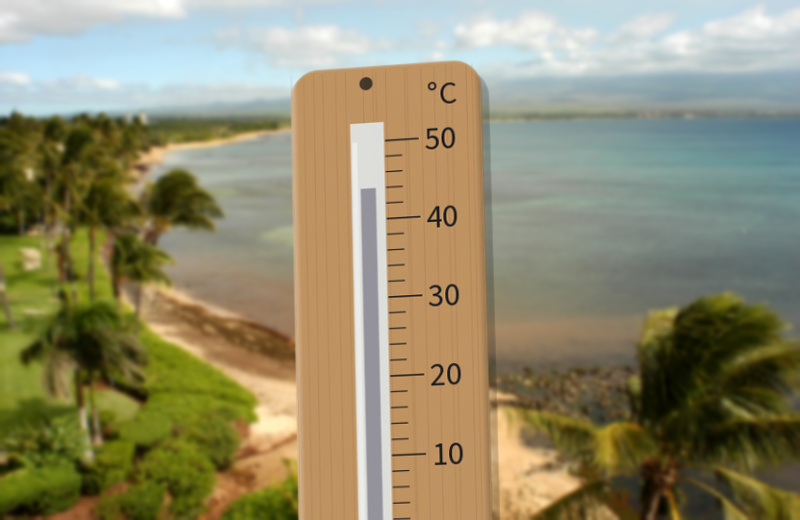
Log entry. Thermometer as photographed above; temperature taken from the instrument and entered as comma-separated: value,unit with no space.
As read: 44,°C
